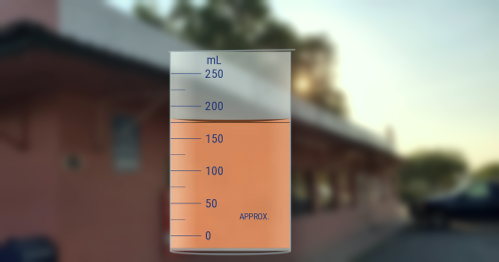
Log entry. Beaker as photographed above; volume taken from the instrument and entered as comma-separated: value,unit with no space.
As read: 175,mL
